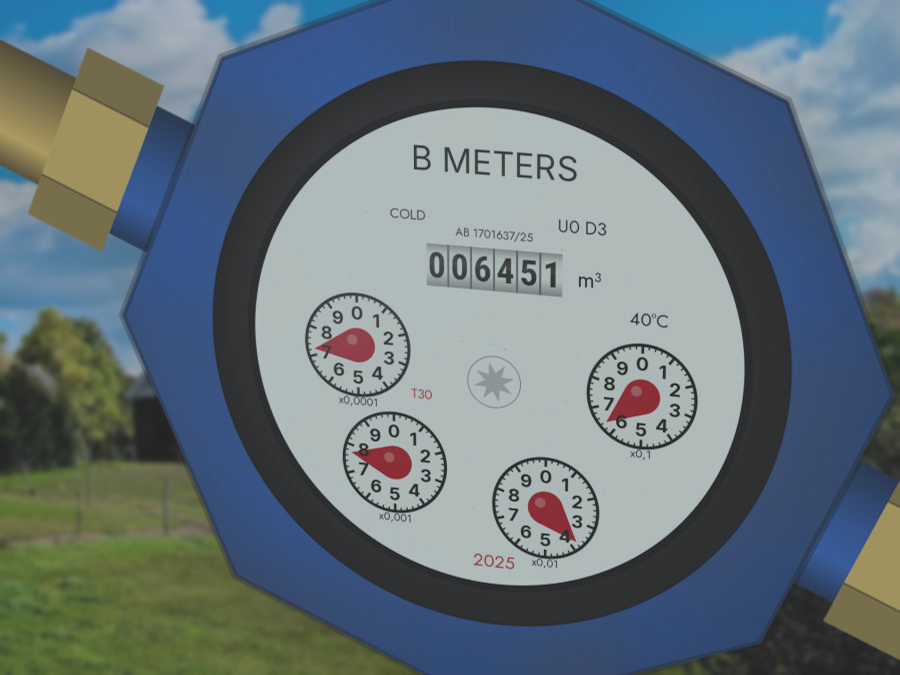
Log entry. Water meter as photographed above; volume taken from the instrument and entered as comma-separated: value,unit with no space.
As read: 6451.6377,m³
